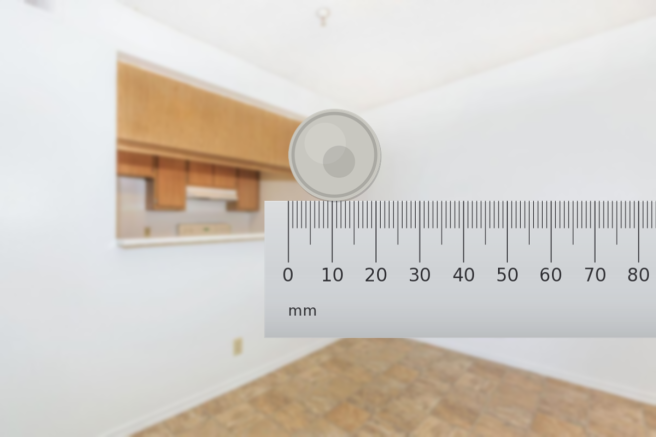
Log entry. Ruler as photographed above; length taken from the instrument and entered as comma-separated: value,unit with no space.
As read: 21,mm
